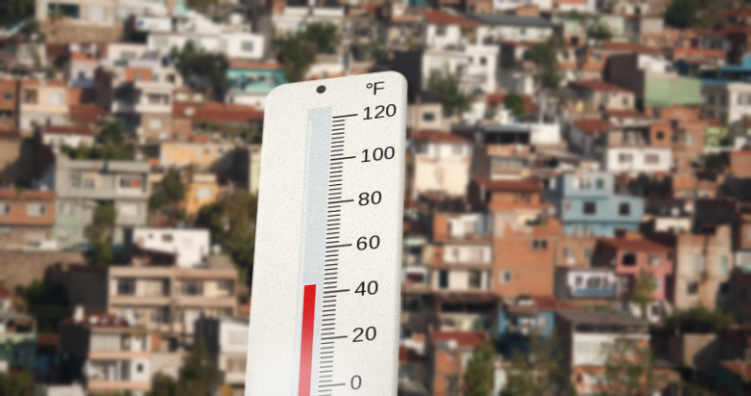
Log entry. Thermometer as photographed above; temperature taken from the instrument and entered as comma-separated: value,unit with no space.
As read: 44,°F
